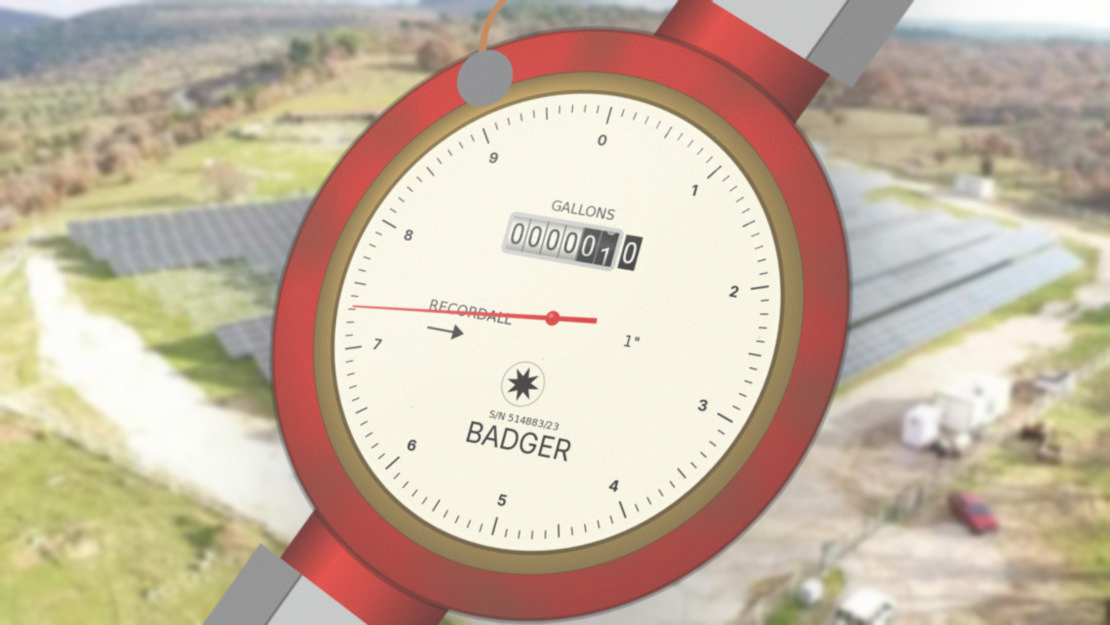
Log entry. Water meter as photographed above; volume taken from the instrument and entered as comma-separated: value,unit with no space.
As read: 7.3,gal
